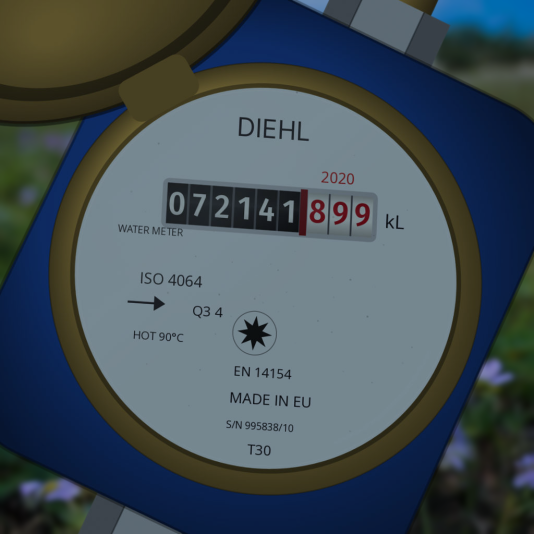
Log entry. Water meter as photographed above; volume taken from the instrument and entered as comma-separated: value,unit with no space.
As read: 72141.899,kL
